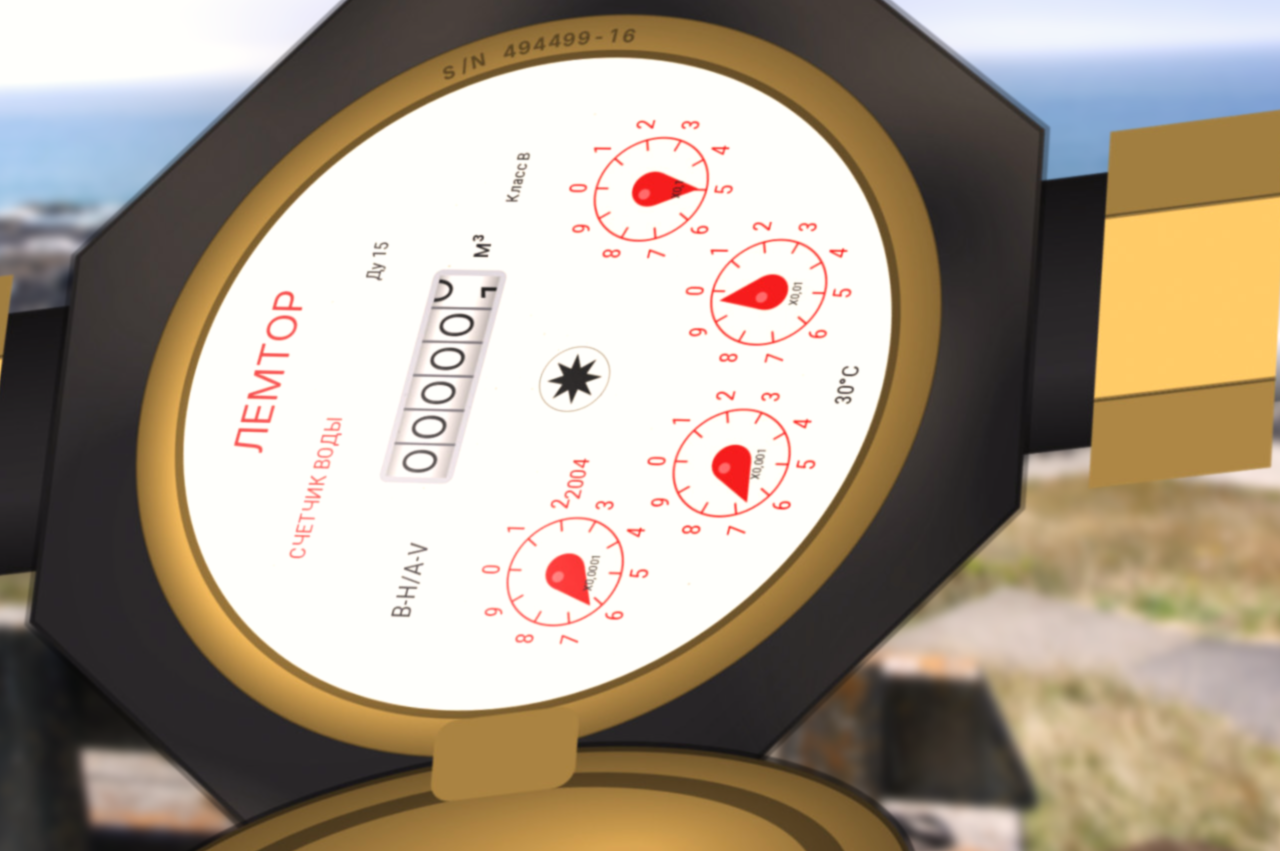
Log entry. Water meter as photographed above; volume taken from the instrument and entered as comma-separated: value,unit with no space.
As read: 0.4966,m³
